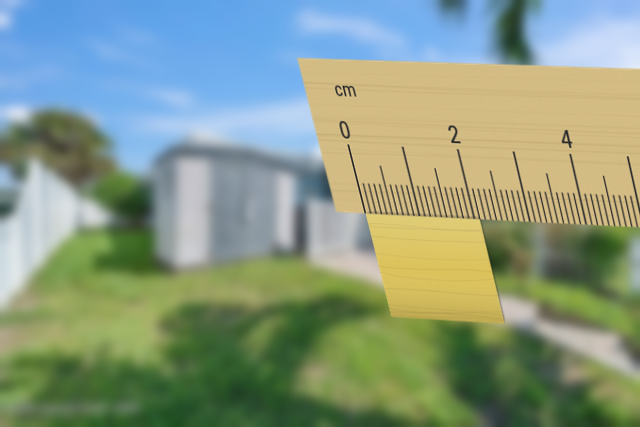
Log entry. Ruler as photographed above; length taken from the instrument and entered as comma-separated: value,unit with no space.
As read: 2.1,cm
